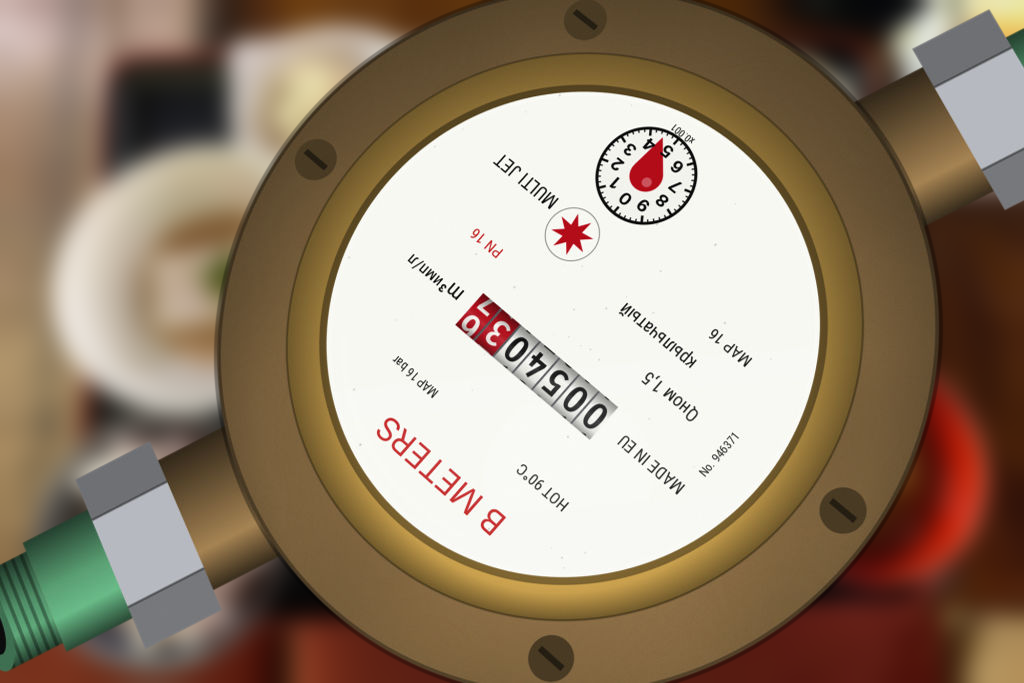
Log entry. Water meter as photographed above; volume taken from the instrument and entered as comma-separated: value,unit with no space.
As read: 540.364,m³
